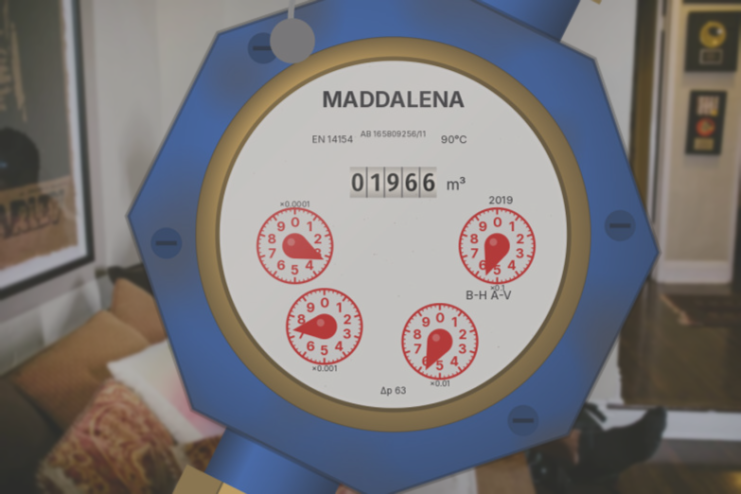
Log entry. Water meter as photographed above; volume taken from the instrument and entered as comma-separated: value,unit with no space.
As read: 1966.5573,m³
